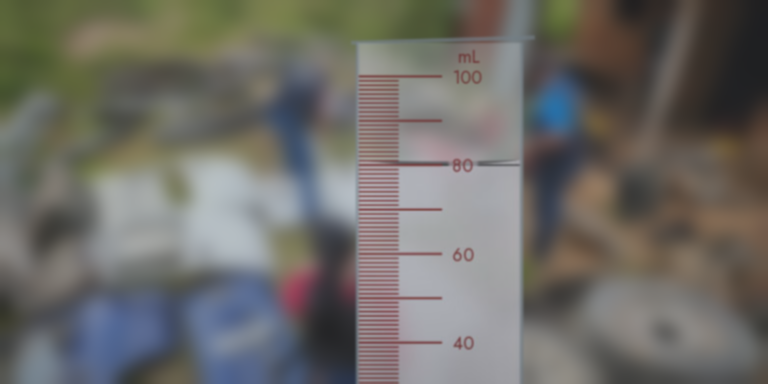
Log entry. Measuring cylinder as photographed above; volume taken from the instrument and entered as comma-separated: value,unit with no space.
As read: 80,mL
